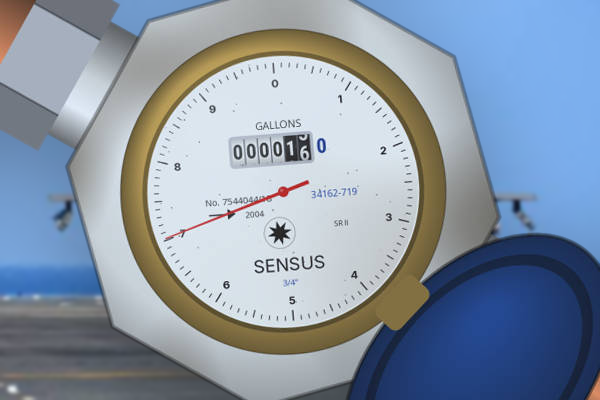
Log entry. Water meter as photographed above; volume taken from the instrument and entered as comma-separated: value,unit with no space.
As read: 157.0,gal
